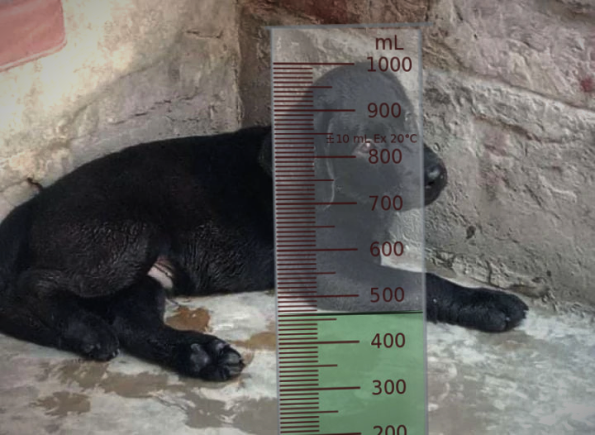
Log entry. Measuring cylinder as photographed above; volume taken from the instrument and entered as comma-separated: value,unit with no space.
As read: 460,mL
